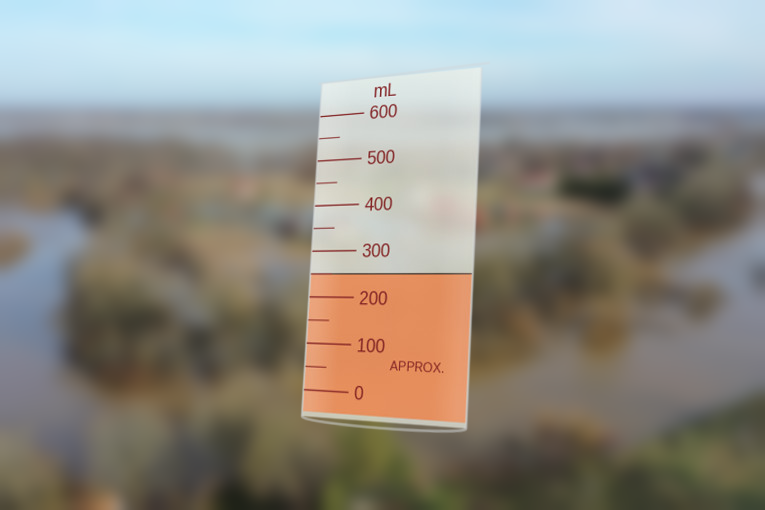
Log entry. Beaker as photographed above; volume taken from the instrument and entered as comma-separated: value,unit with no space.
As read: 250,mL
